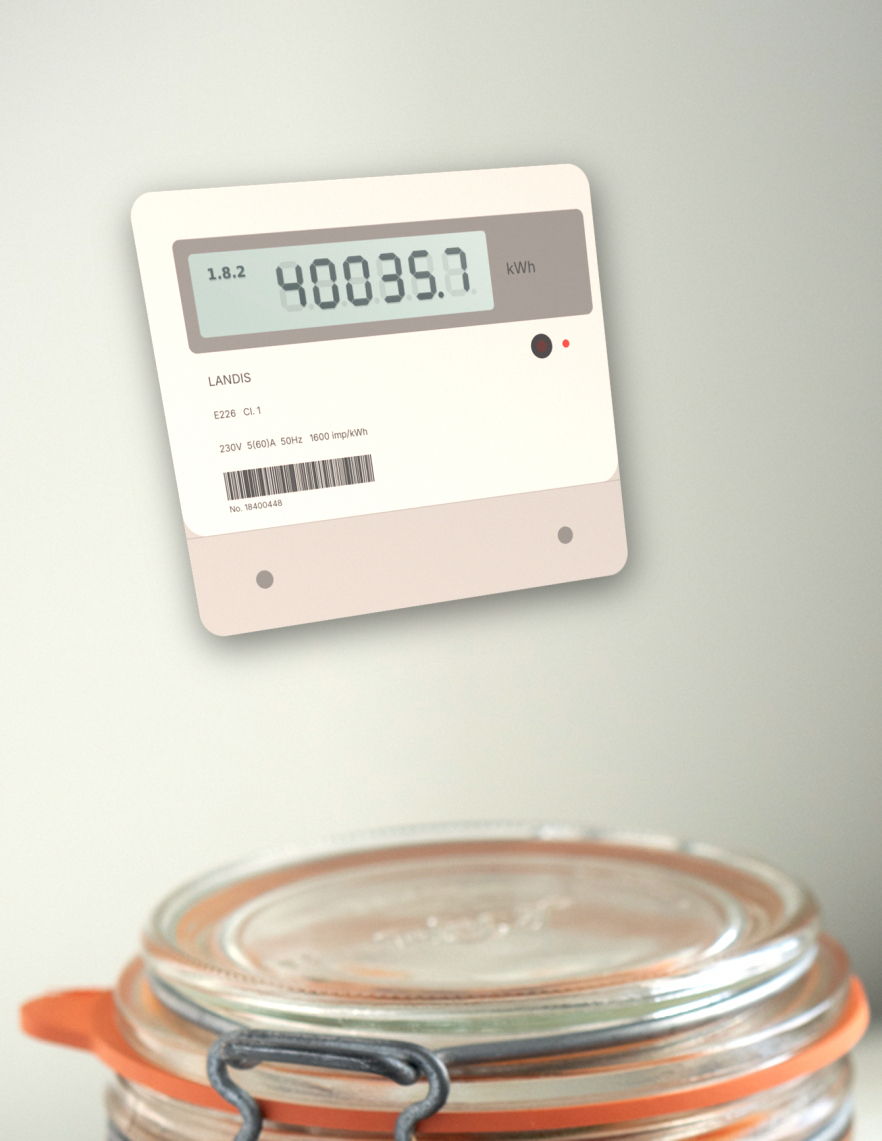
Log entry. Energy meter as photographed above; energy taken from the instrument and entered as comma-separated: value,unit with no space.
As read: 40035.7,kWh
